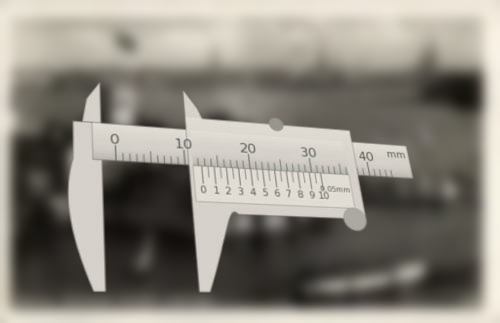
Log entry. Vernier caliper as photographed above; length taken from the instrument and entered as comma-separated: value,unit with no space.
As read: 12.5,mm
